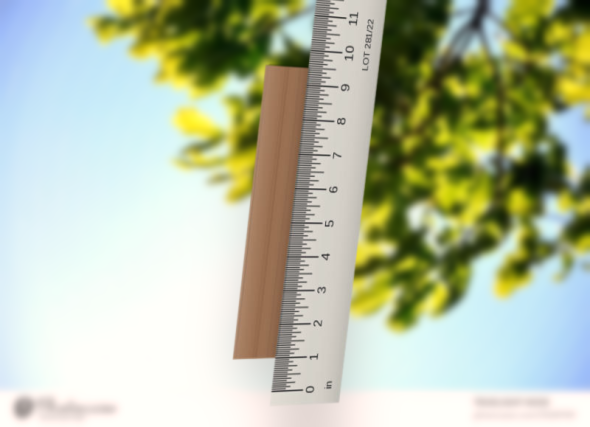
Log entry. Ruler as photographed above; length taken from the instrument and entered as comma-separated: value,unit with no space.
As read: 8.5,in
